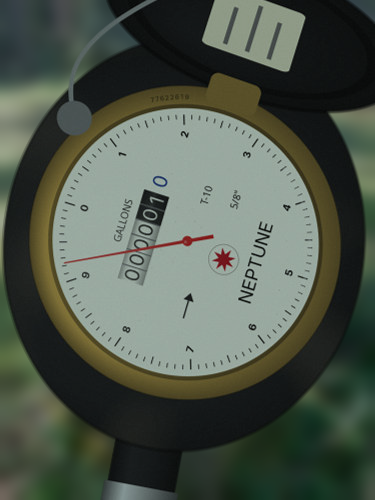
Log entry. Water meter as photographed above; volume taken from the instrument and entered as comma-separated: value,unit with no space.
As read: 9.2,gal
